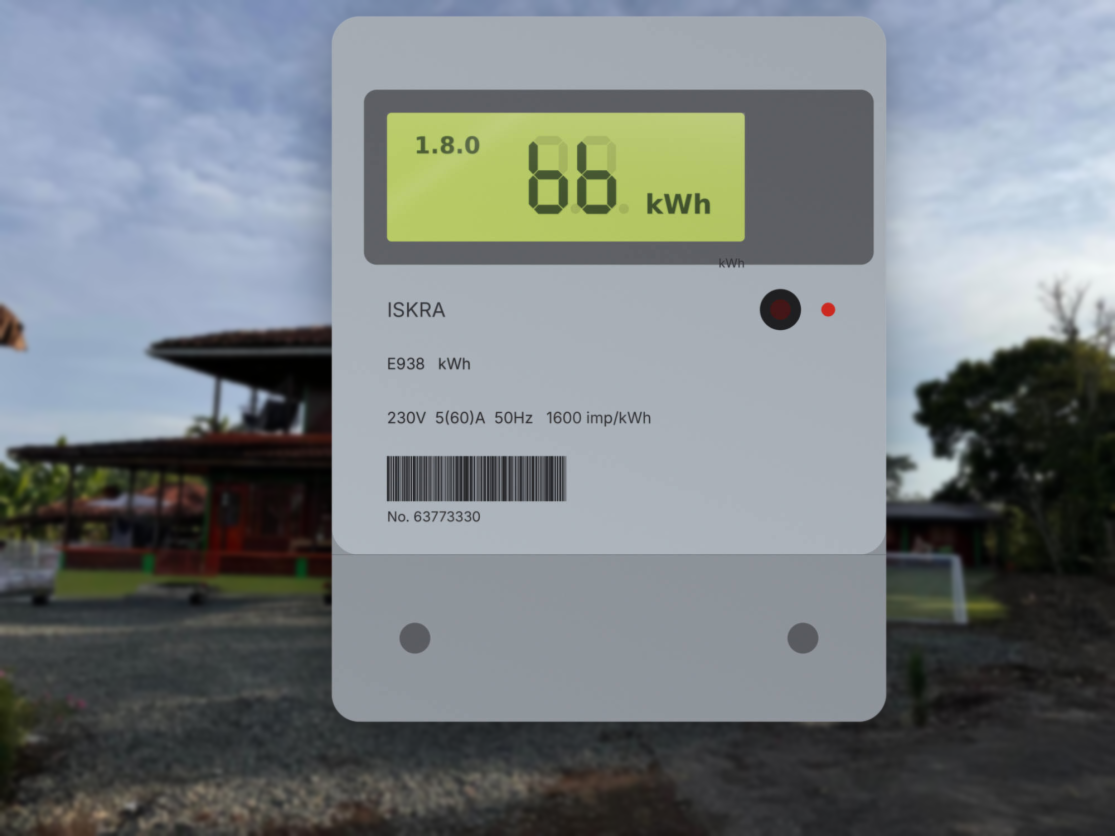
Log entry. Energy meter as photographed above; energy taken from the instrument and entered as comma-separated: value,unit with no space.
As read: 66,kWh
